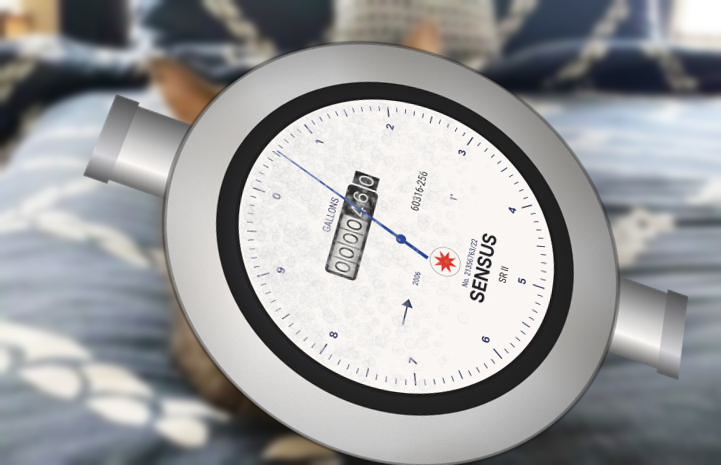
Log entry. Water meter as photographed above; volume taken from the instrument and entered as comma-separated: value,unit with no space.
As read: 460.5,gal
